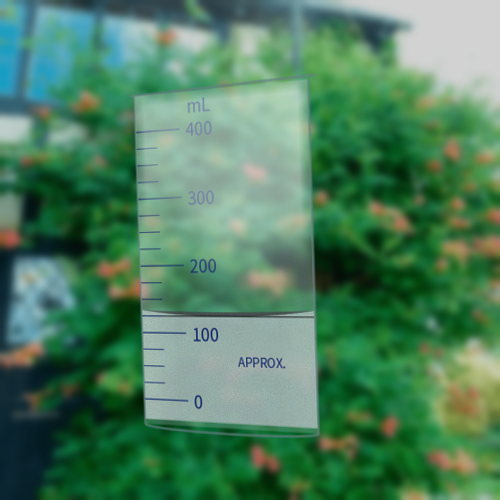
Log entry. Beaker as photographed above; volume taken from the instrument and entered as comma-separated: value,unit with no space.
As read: 125,mL
